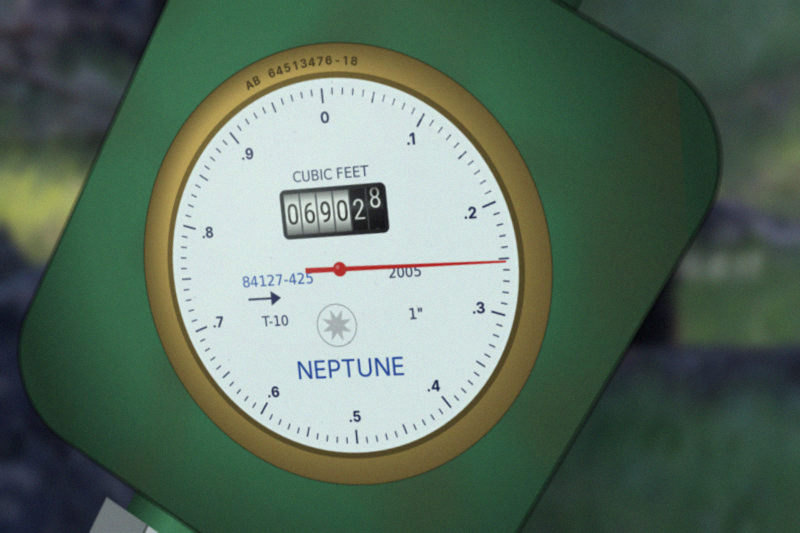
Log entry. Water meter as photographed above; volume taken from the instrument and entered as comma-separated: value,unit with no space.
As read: 69028.25,ft³
